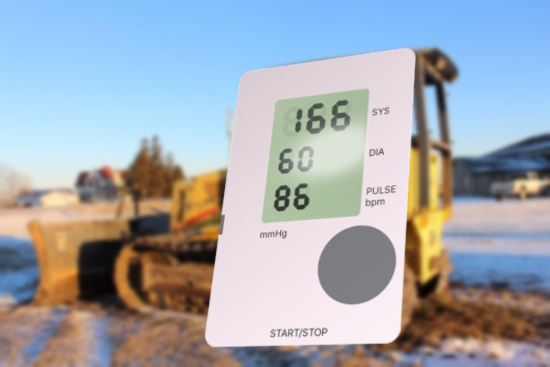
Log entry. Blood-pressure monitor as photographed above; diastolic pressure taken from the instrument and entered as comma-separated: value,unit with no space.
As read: 60,mmHg
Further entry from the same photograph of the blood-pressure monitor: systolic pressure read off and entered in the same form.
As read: 166,mmHg
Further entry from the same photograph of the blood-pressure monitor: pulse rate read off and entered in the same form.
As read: 86,bpm
